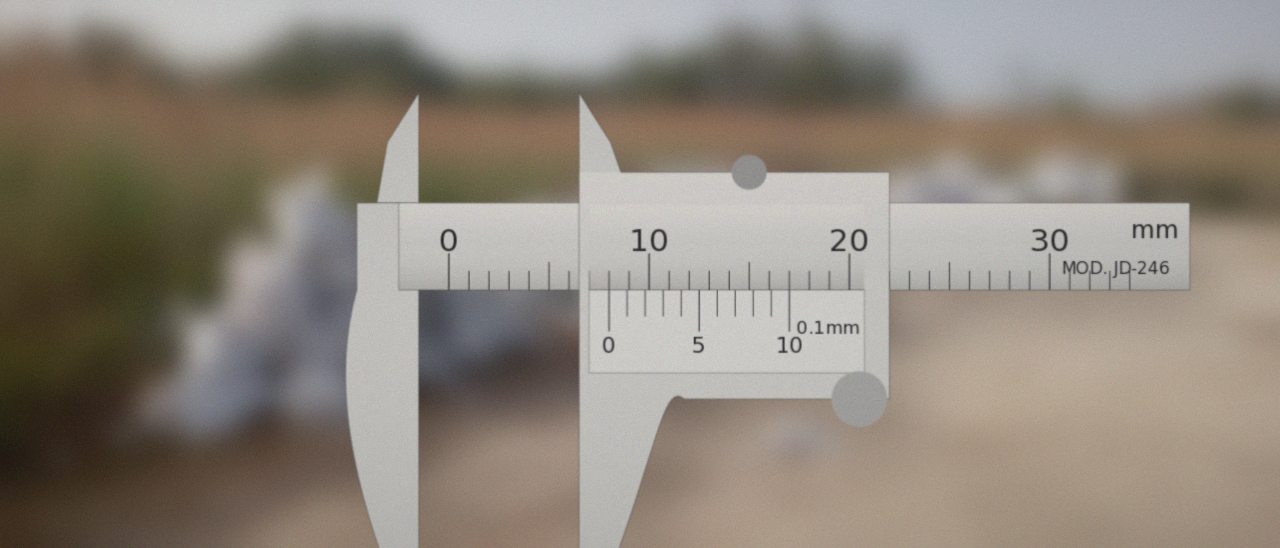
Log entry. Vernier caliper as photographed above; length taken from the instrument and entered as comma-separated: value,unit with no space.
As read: 8.0,mm
